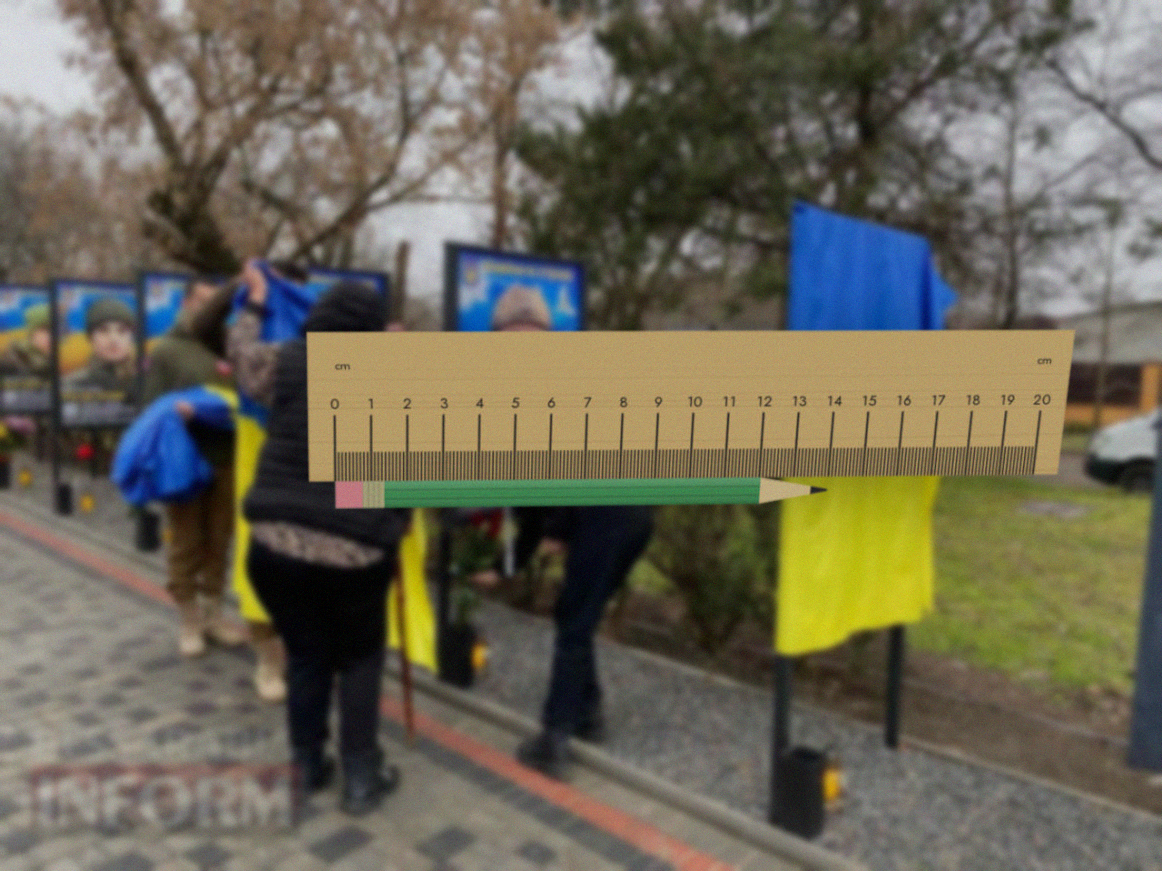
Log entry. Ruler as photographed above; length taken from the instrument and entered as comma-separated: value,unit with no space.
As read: 14,cm
